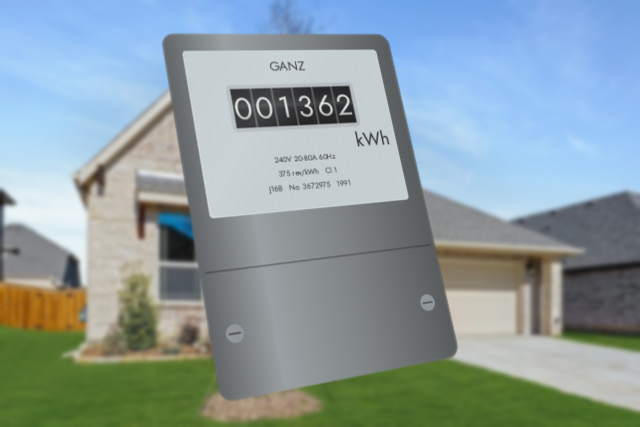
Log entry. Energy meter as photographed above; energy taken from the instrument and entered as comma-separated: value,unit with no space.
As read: 1362,kWh
